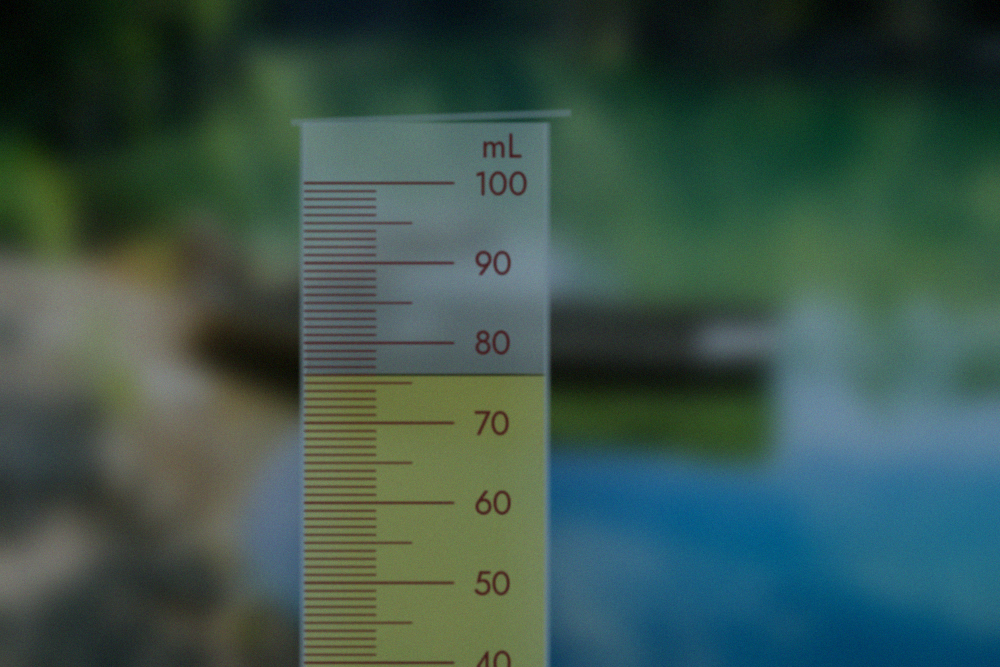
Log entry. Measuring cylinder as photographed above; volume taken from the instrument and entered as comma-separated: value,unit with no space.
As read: 76,mL
